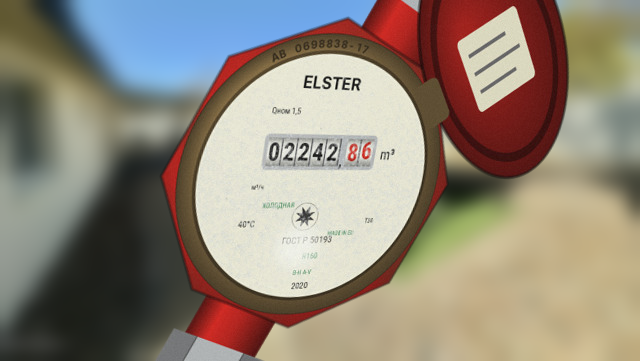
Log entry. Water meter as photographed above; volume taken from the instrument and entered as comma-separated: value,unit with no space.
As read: 2242.86,m³
